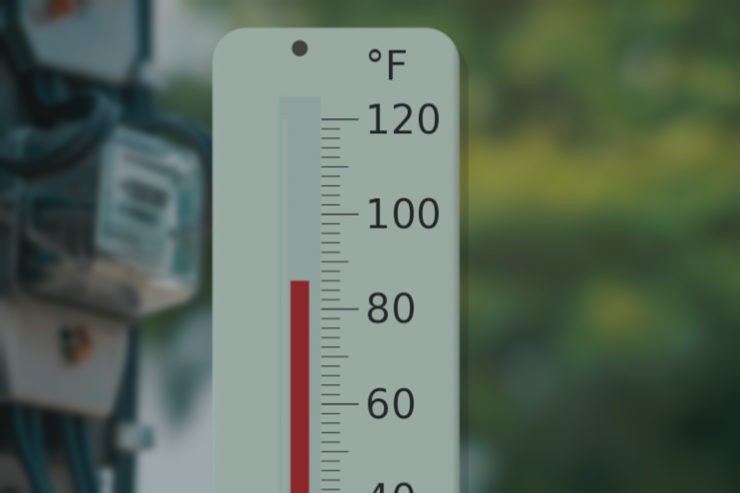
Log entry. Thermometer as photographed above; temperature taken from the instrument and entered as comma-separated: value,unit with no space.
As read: 86,°F
